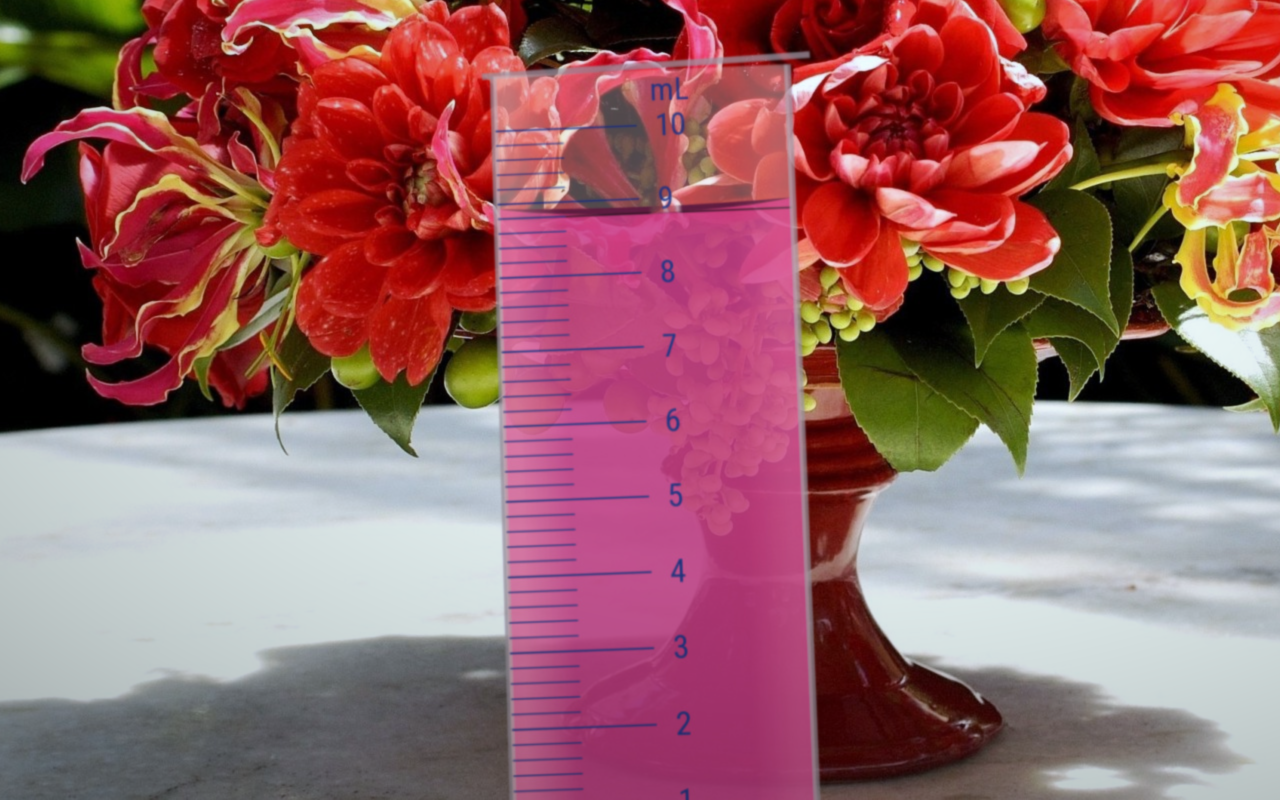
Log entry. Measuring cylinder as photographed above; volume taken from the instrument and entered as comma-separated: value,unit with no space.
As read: 8.8,mL
